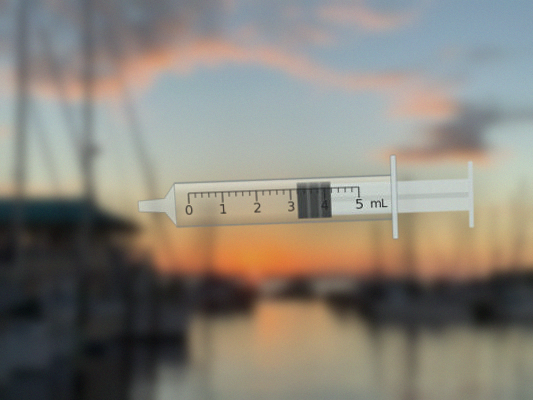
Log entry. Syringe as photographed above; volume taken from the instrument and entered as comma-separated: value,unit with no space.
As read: 3.2,mL
